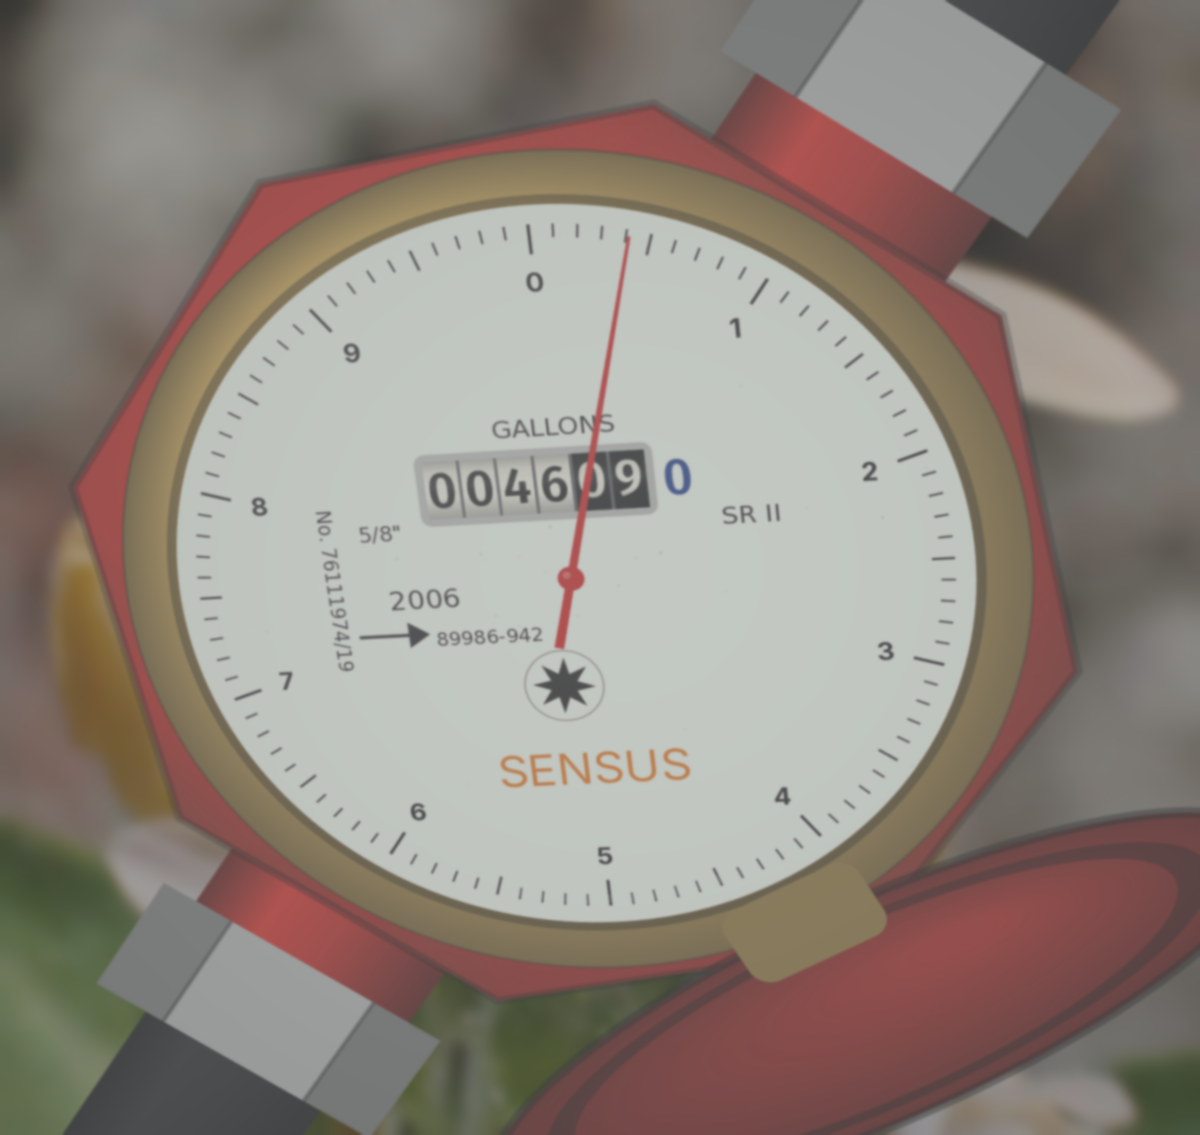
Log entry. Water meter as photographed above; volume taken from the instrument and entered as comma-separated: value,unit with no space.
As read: 46090.4,gal
